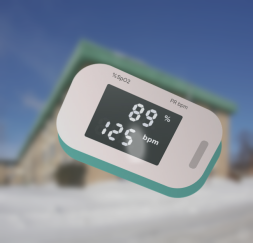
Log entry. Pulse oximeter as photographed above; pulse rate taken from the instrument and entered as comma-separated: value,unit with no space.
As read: 125,bpm
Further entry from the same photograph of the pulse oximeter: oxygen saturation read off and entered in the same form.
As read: 89,%
